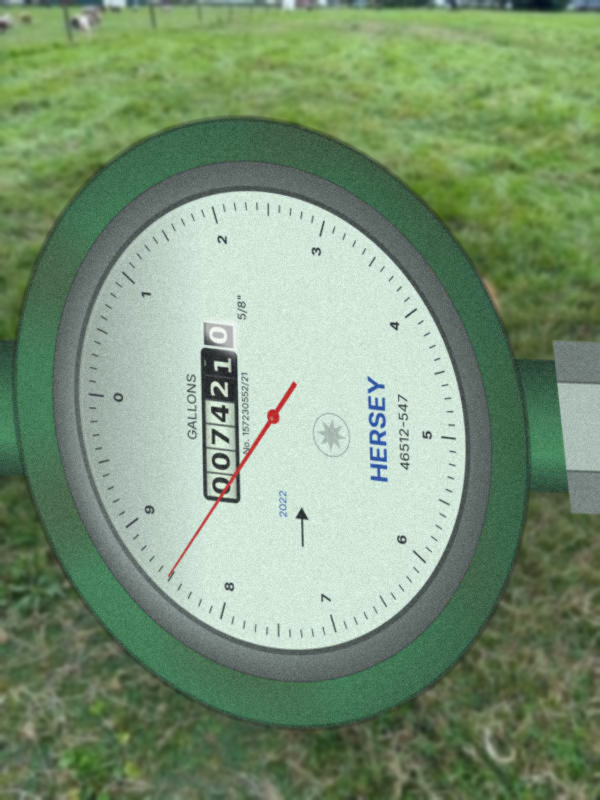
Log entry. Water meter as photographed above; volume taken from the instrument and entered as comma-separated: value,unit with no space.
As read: 74208.5,gal
